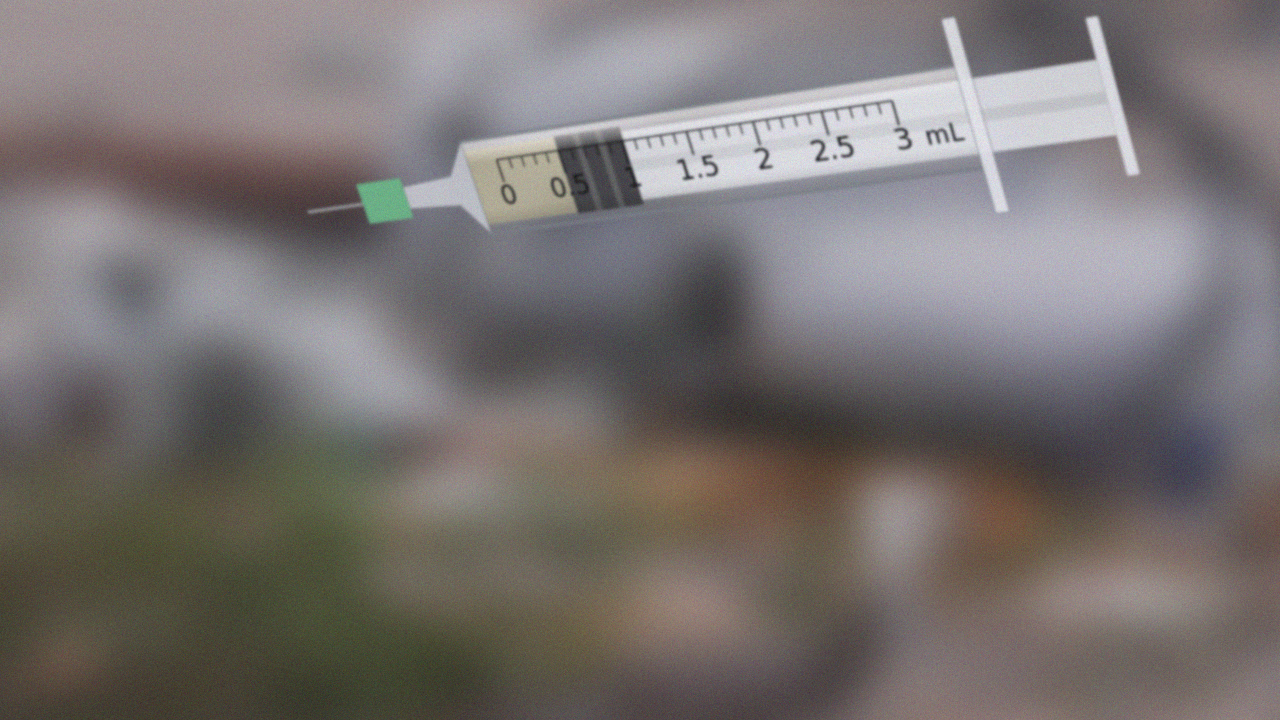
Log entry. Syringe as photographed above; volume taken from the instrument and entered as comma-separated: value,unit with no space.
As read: 0.5,mL
